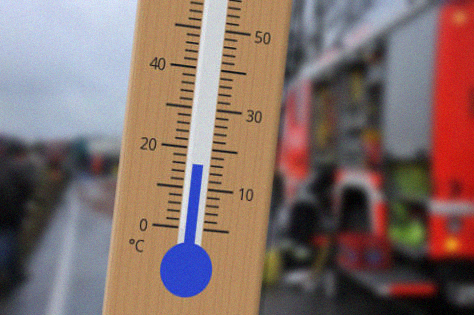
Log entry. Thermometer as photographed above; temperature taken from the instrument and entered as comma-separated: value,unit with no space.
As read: 16,°C
